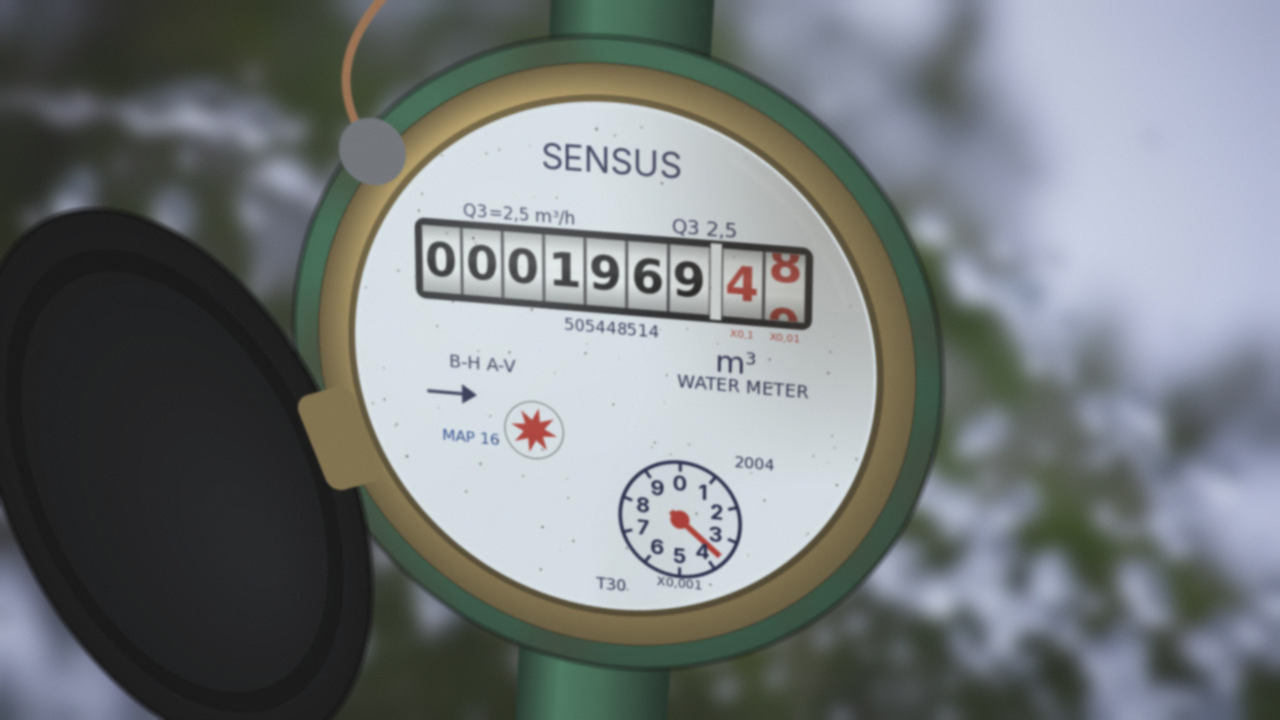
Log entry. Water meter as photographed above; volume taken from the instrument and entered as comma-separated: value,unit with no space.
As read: 1969.483,m³
